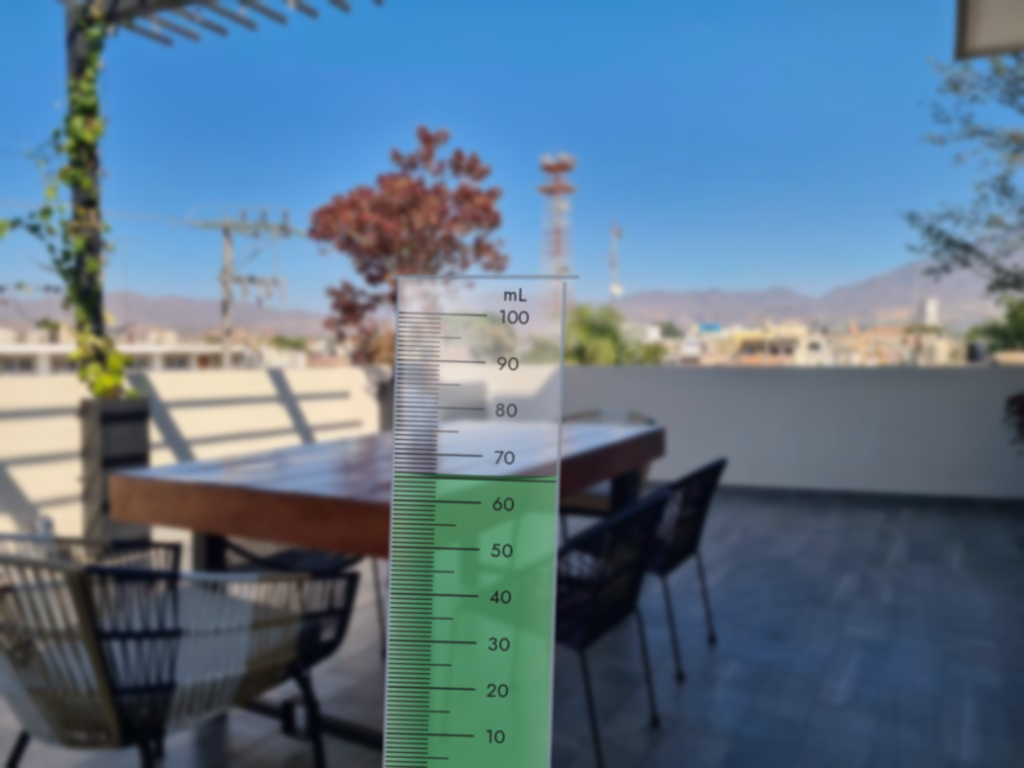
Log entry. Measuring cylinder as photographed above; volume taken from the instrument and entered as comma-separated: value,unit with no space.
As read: 65,mL
